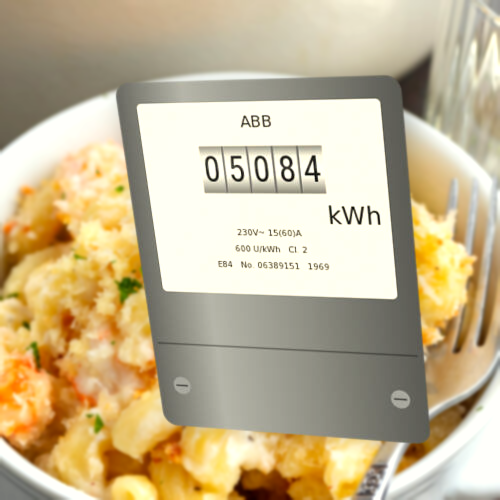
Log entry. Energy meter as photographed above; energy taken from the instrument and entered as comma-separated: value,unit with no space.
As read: 5084,kWh
